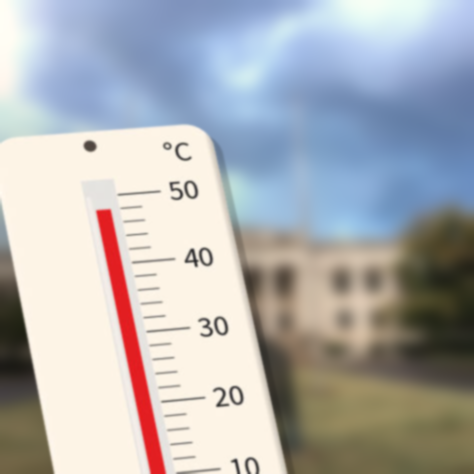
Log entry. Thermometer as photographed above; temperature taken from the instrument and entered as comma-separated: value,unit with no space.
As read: 48,°C
